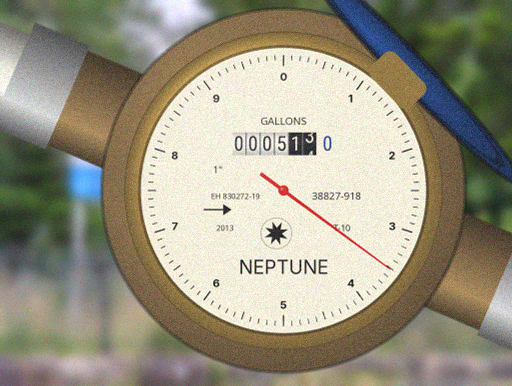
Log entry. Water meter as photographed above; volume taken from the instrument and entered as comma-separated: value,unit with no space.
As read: 5133.5,gal
